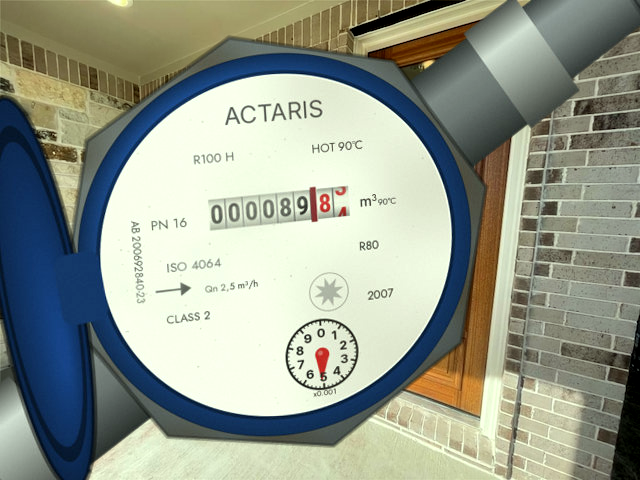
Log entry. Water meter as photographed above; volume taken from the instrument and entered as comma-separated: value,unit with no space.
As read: 89.835,m³
